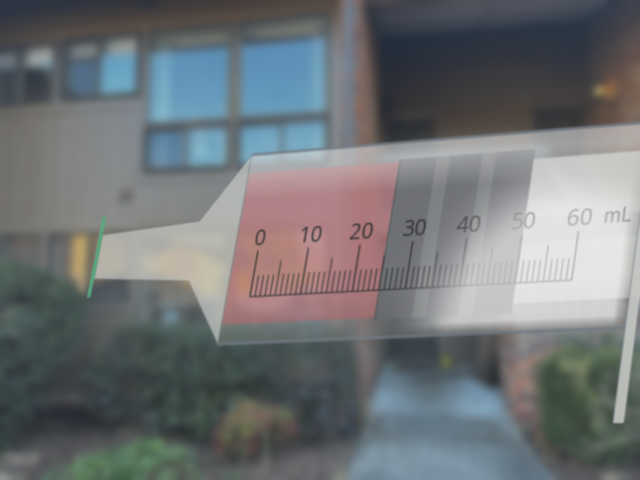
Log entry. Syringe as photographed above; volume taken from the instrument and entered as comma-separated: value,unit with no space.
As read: 25,mL
